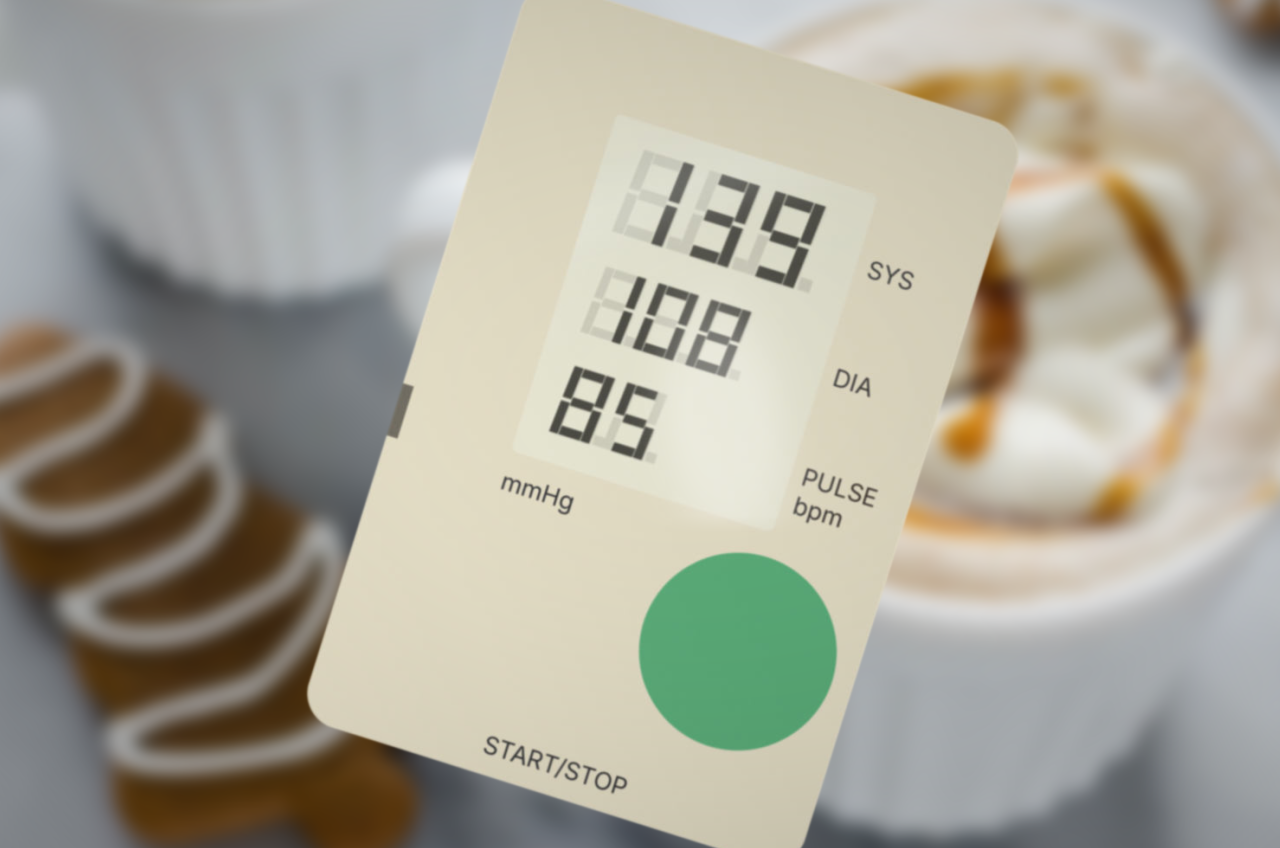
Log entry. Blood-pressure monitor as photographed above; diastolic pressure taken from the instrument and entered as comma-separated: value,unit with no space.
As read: 108,mmHg
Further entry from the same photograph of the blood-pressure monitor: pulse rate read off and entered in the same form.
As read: 85,bpm
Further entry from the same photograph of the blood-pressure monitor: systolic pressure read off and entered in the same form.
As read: 139,mmHg
